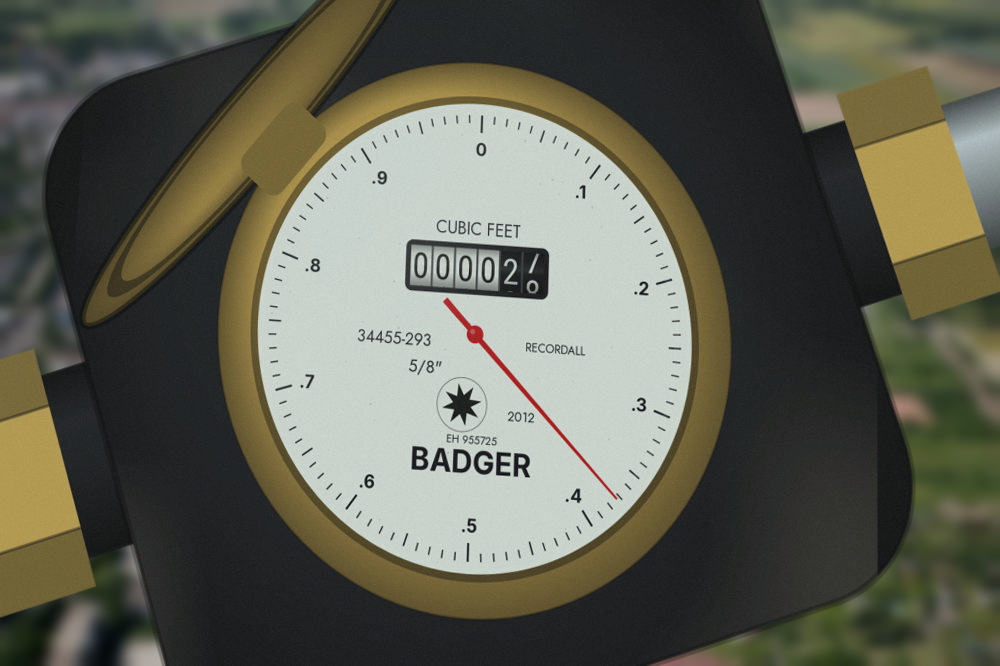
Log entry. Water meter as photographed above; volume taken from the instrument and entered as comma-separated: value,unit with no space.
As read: 27.37,ft³
